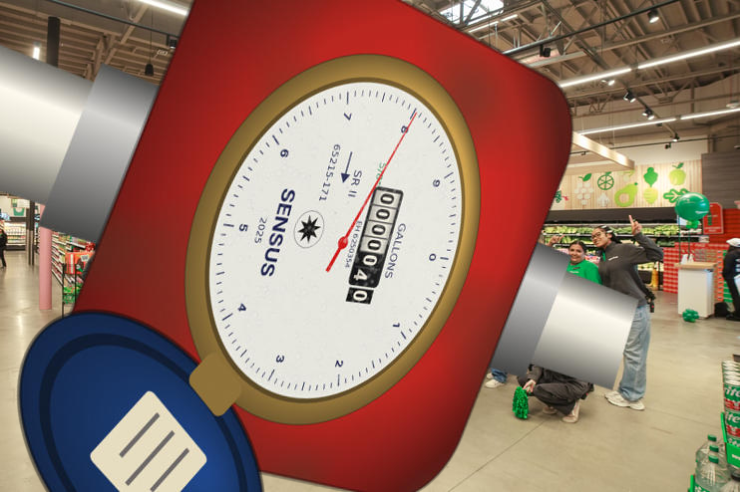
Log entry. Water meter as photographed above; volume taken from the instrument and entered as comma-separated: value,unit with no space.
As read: 38.0,gal
